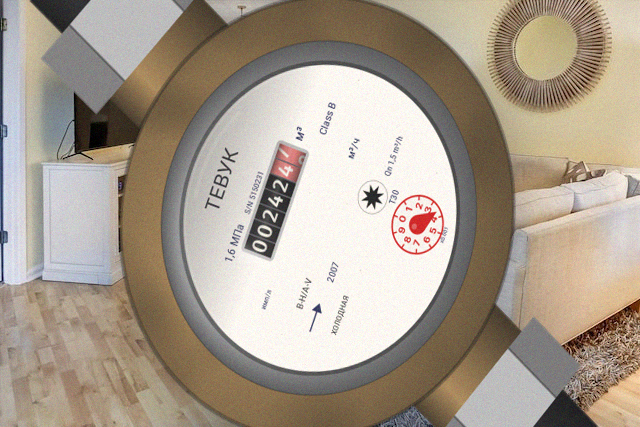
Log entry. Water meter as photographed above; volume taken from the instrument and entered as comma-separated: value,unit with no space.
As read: 242.473,m³
